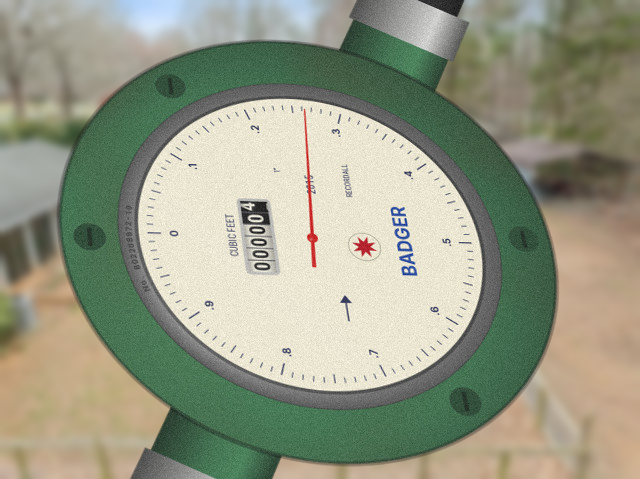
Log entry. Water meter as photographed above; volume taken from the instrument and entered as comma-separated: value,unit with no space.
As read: 4.26,ft³
